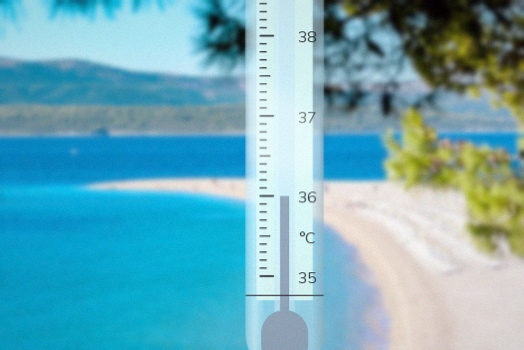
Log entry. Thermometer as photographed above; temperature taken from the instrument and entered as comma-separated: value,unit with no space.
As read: 36,°C
